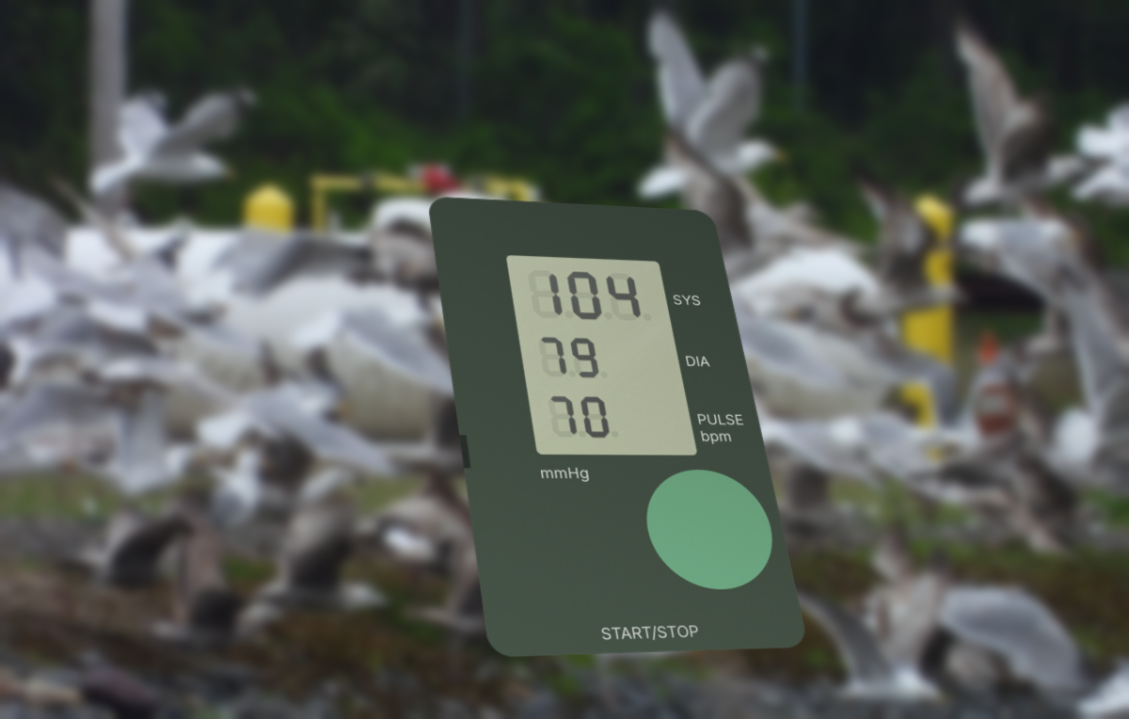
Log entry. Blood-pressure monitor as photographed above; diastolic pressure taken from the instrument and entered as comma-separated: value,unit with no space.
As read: 79,mmHg
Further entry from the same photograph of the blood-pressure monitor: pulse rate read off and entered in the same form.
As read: 70,bpm
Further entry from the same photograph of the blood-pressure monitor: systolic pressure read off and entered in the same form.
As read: 104,mmHg
